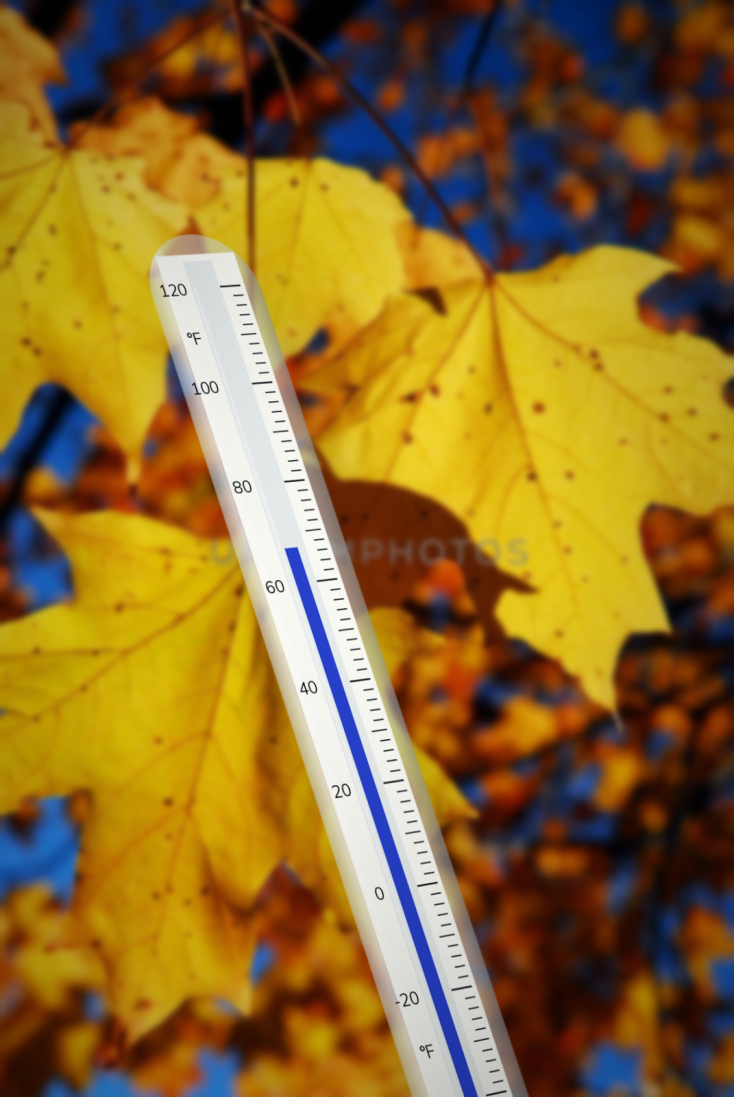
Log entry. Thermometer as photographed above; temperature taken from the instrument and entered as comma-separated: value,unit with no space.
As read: 67,°F
